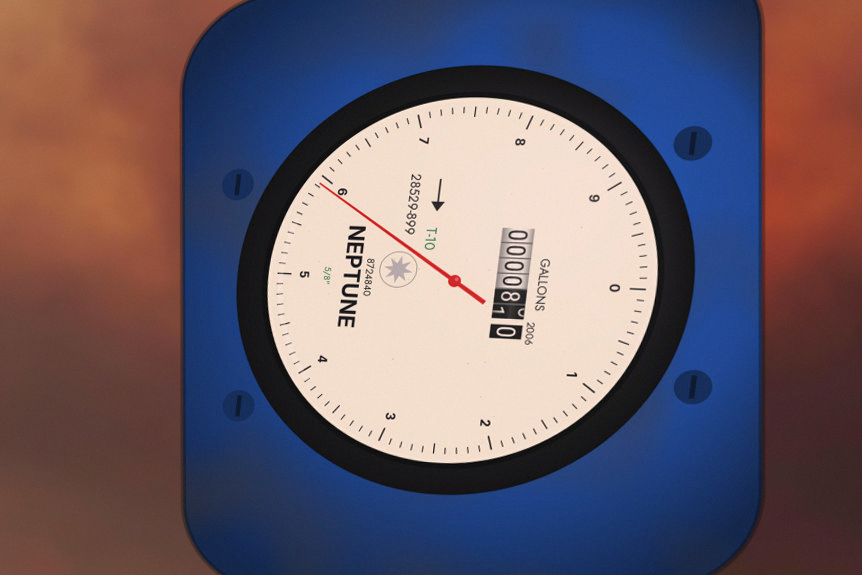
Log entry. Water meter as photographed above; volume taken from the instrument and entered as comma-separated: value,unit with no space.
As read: 805.9,gal
